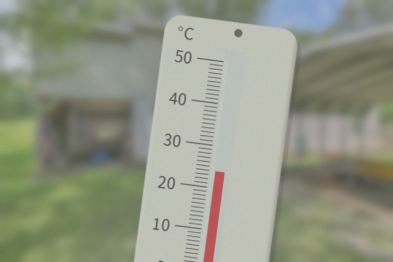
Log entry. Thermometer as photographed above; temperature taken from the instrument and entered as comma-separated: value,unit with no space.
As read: 24,°C
